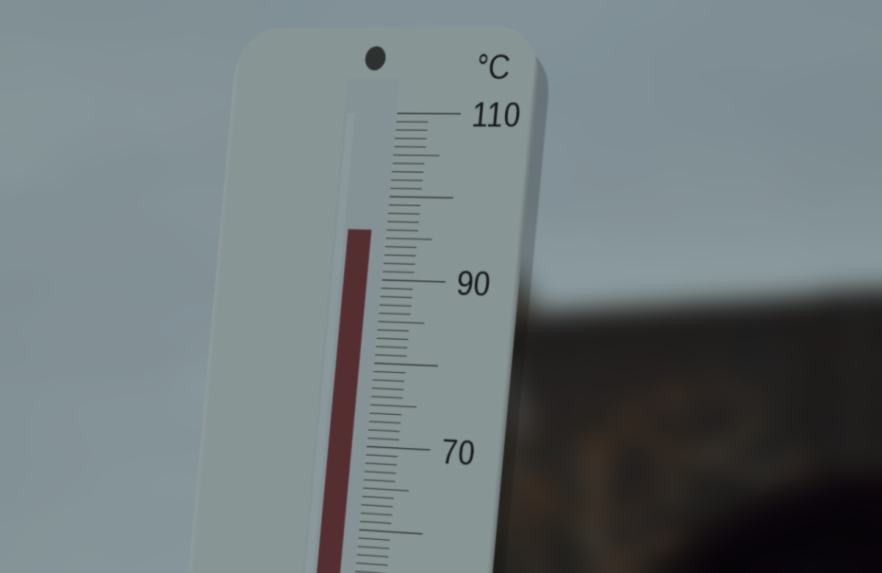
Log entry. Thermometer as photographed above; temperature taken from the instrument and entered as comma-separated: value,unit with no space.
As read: 96,°C
